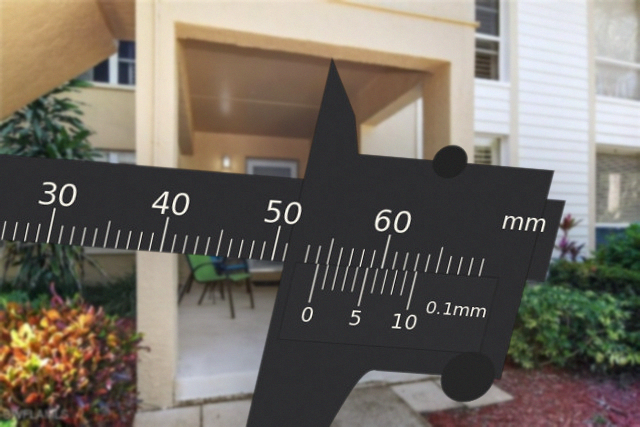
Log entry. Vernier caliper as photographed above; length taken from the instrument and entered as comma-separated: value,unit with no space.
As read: 54.2,mm
